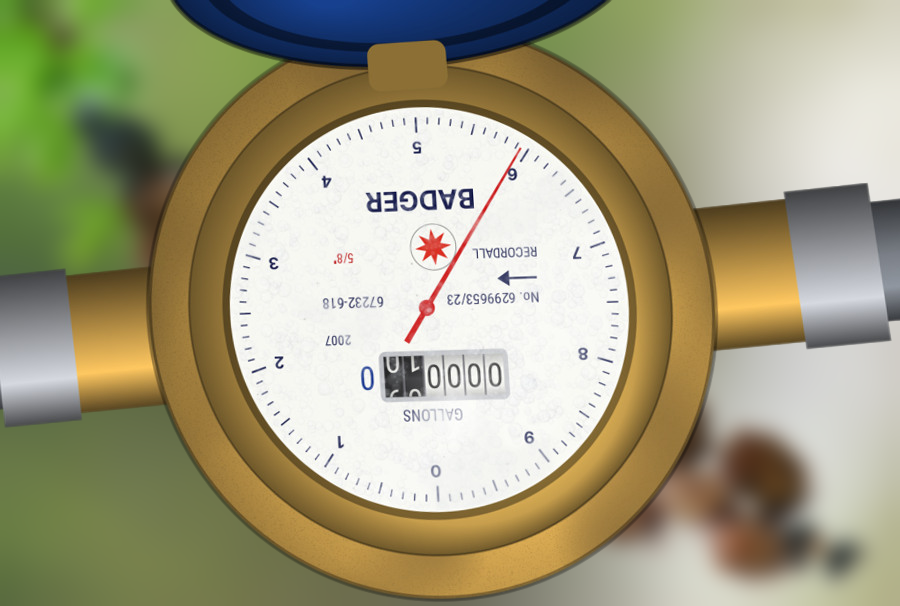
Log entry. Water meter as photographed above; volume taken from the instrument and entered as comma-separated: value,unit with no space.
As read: 95.9,gal
